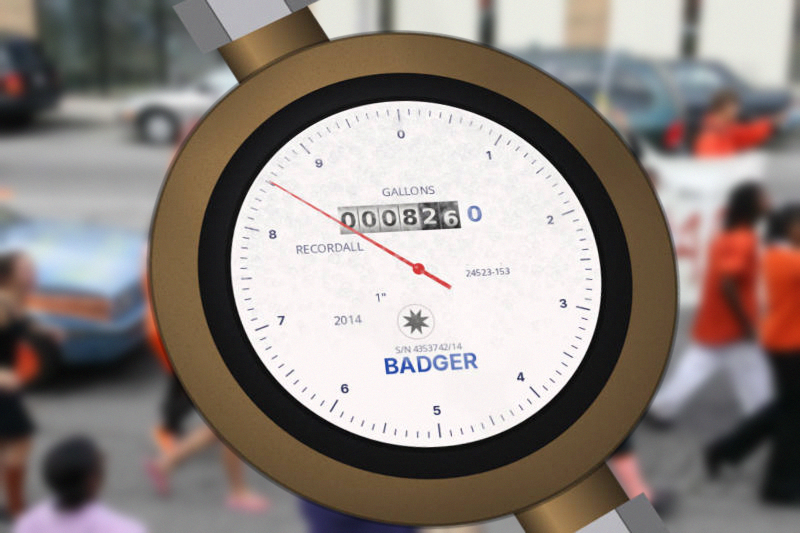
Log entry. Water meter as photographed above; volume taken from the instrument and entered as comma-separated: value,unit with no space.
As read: 8258.5,gal
